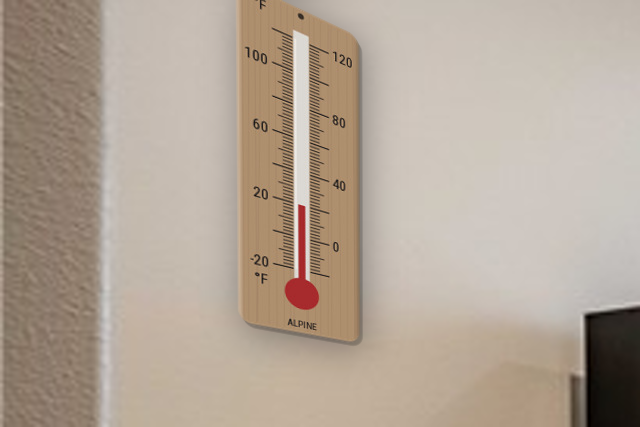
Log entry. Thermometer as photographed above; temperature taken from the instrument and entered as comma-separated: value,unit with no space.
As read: 20,°F
